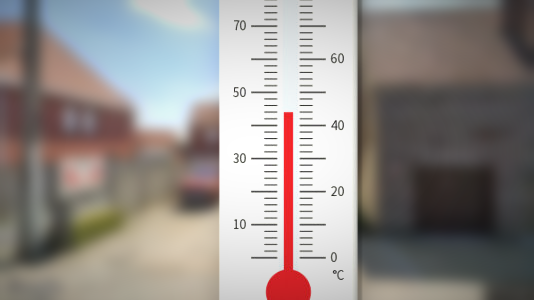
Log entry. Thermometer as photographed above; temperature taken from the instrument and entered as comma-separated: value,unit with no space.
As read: 44,°C
